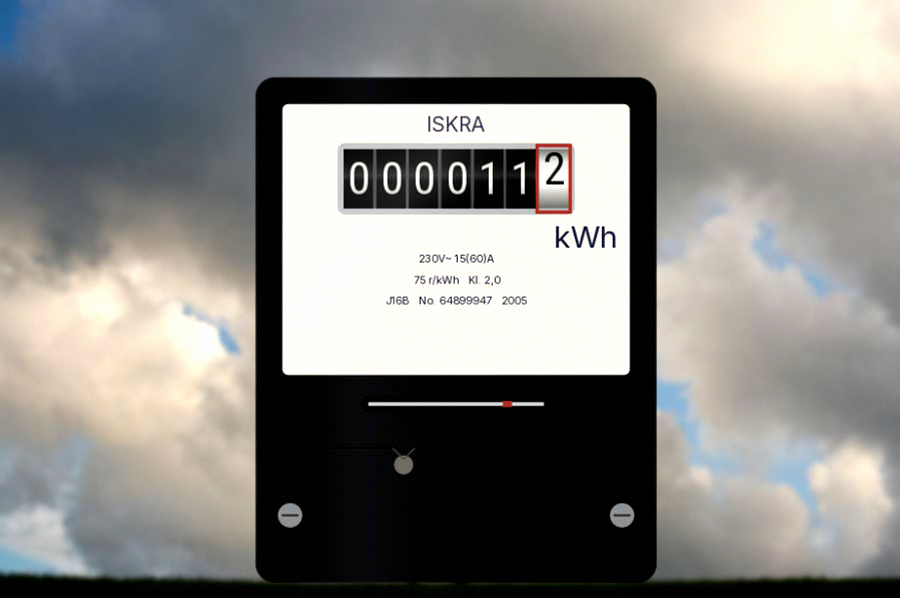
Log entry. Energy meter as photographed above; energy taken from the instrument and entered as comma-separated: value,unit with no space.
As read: 11.2,kWh
